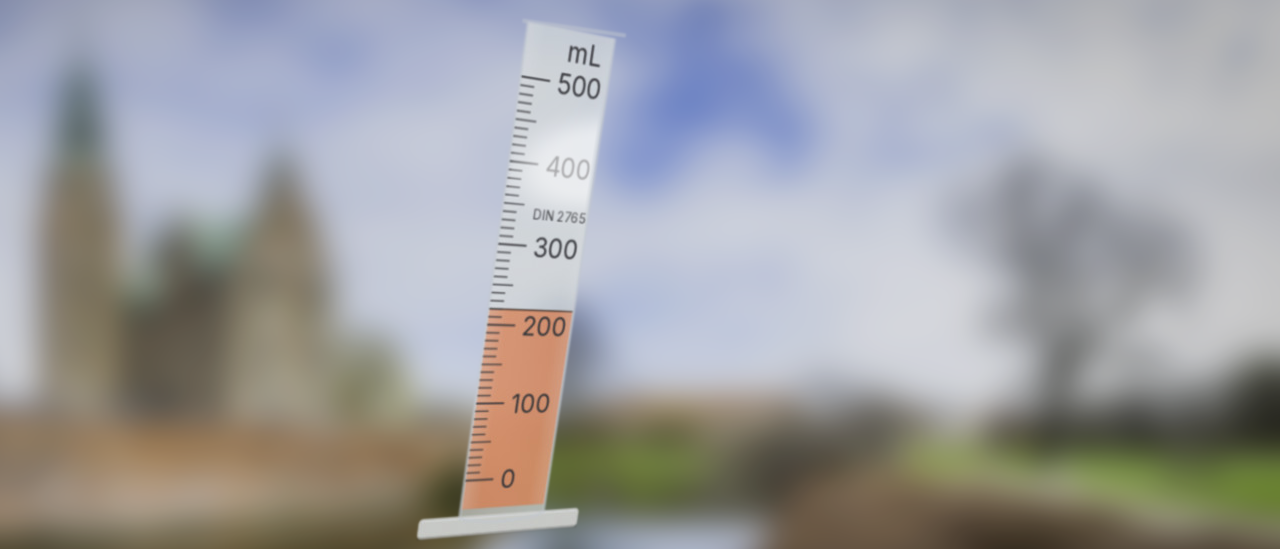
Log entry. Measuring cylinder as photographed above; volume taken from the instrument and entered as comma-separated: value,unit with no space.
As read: 220,mL
